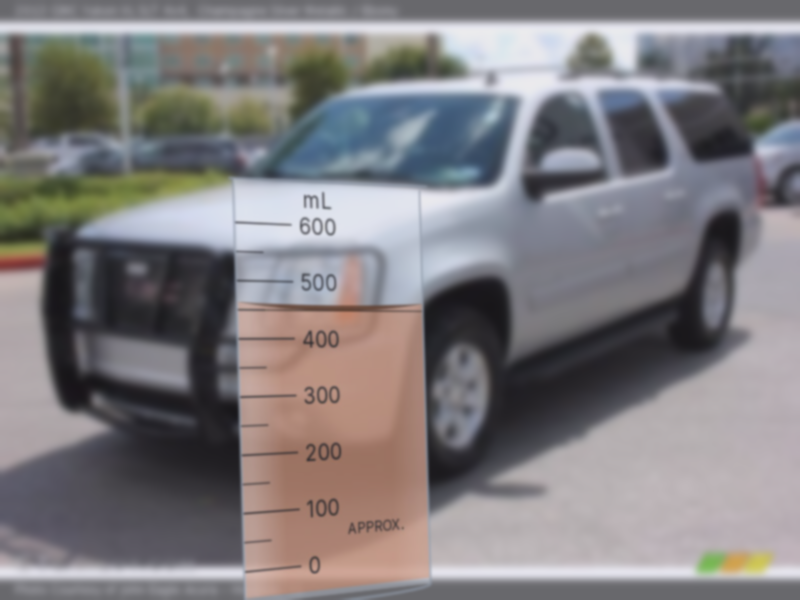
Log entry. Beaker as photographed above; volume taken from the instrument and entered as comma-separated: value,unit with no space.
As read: 450,mL
